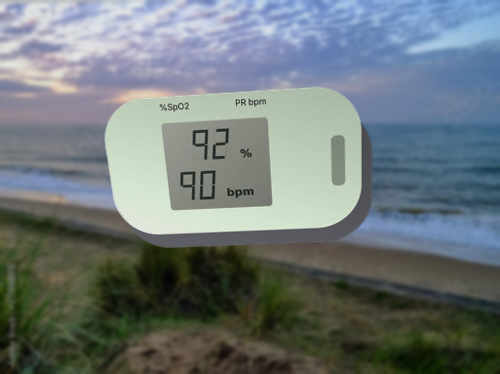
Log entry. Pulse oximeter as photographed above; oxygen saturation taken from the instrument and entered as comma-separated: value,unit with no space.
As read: 92,%
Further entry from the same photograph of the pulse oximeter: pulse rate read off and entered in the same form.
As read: 90,bpm
